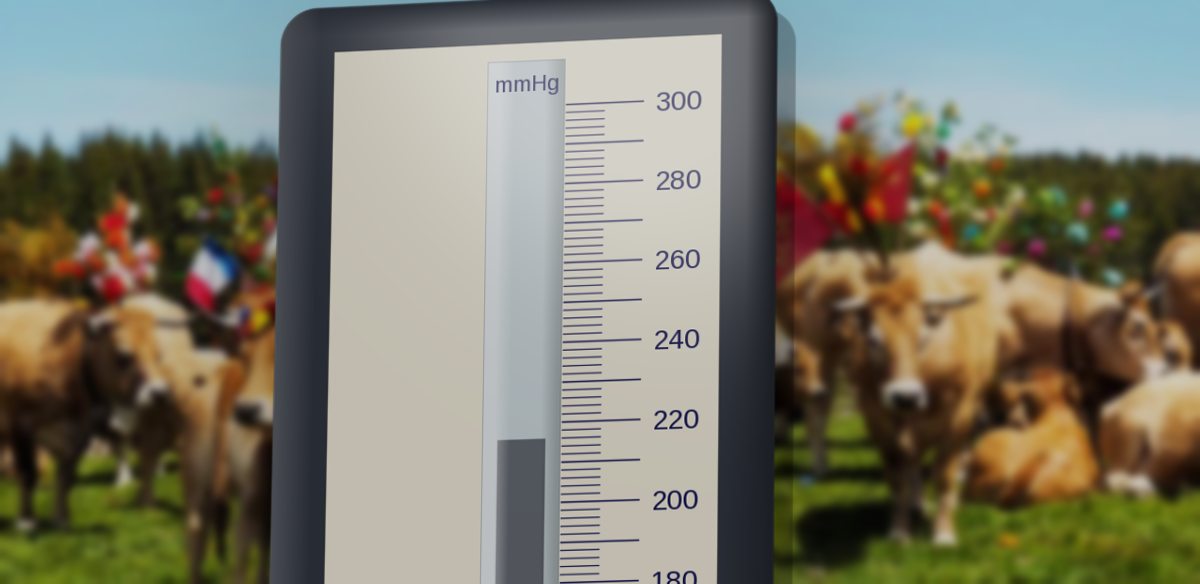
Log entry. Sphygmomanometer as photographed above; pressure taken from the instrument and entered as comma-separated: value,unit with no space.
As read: 216,mmHg
